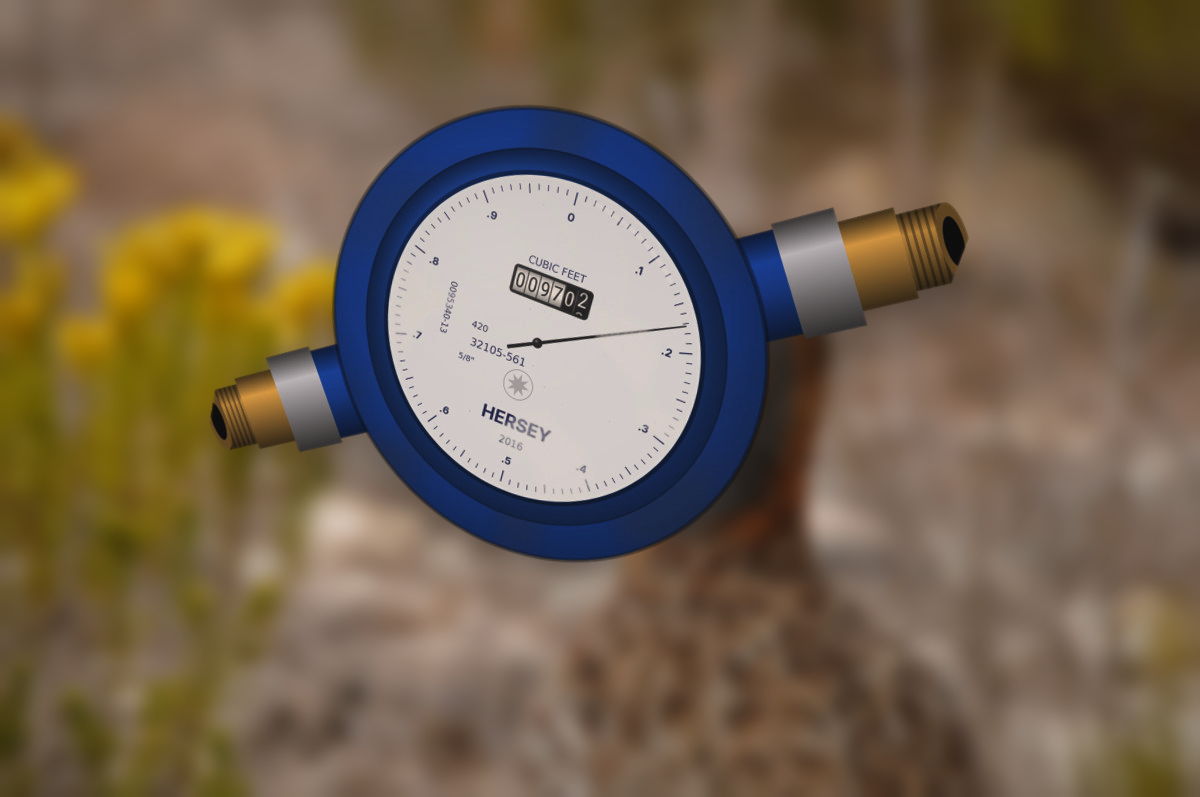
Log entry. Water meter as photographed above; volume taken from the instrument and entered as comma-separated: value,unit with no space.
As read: 9702.17,ft³
